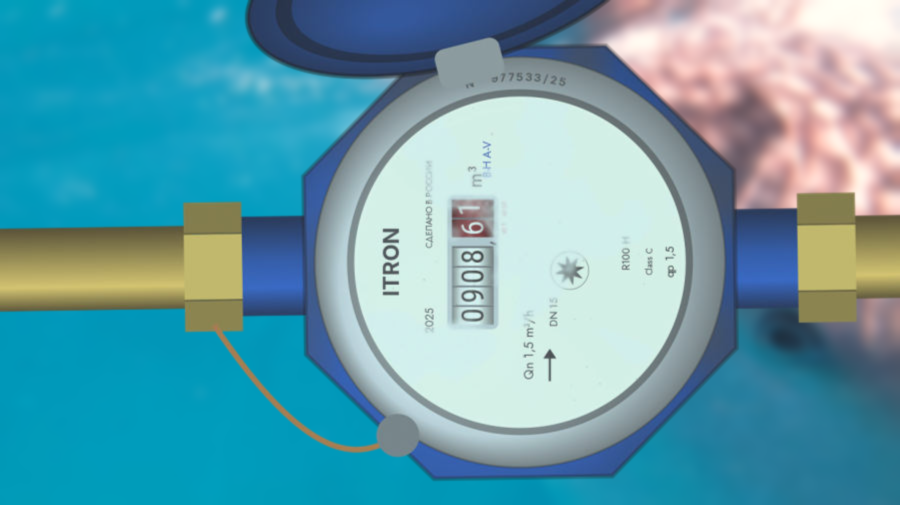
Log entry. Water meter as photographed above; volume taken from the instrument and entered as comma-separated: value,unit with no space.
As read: 908.61,m³
